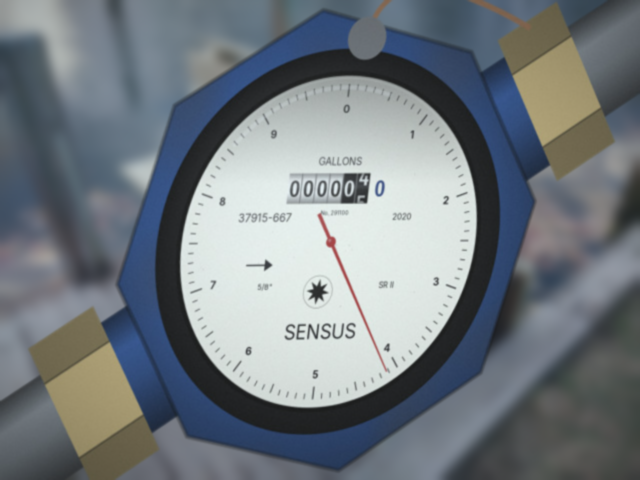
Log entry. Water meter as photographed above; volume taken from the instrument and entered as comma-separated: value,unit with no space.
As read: 44.1,gal
